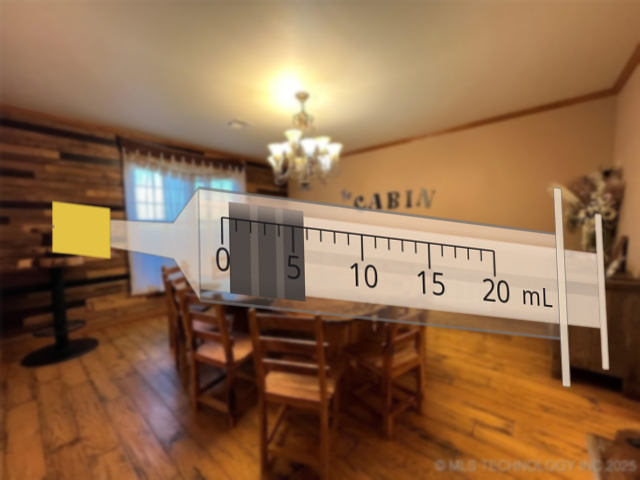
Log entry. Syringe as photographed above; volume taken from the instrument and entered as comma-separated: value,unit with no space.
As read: 0.5,mL
